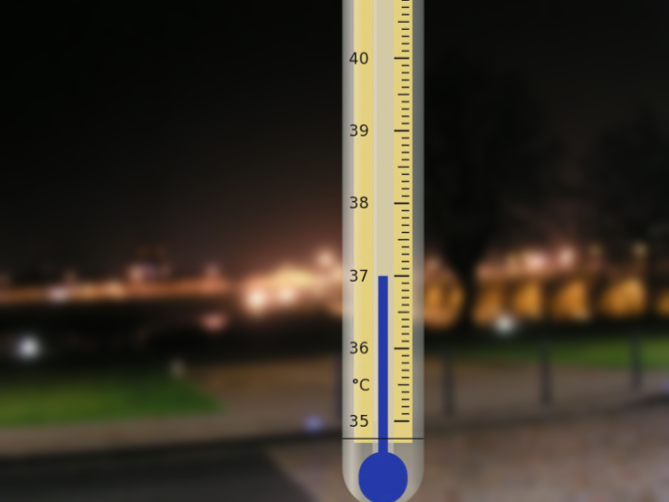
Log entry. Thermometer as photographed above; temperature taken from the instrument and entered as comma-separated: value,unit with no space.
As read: 37,°C
